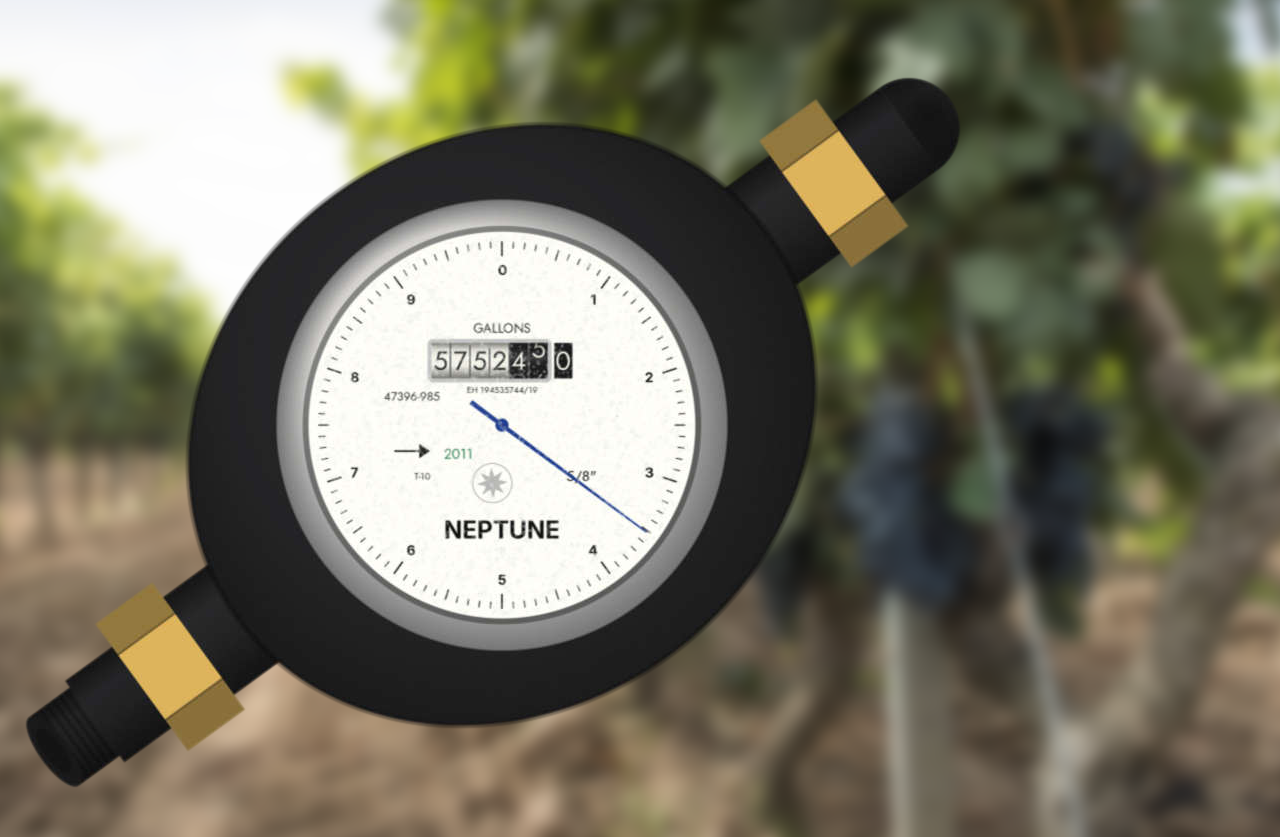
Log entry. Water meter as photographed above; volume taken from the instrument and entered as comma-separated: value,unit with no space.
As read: 5752453.5,gal
